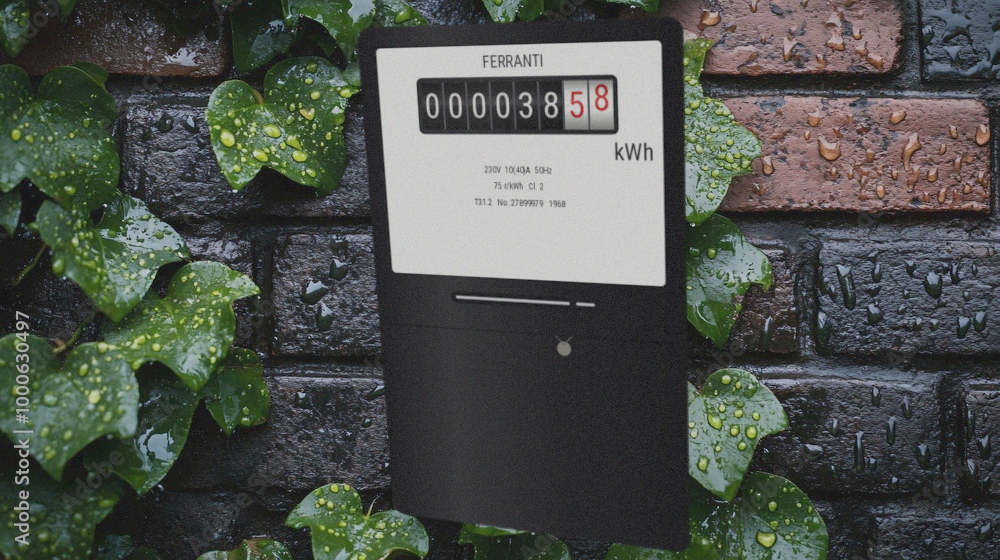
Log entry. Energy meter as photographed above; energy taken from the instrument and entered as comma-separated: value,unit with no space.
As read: 38.58,kWh
